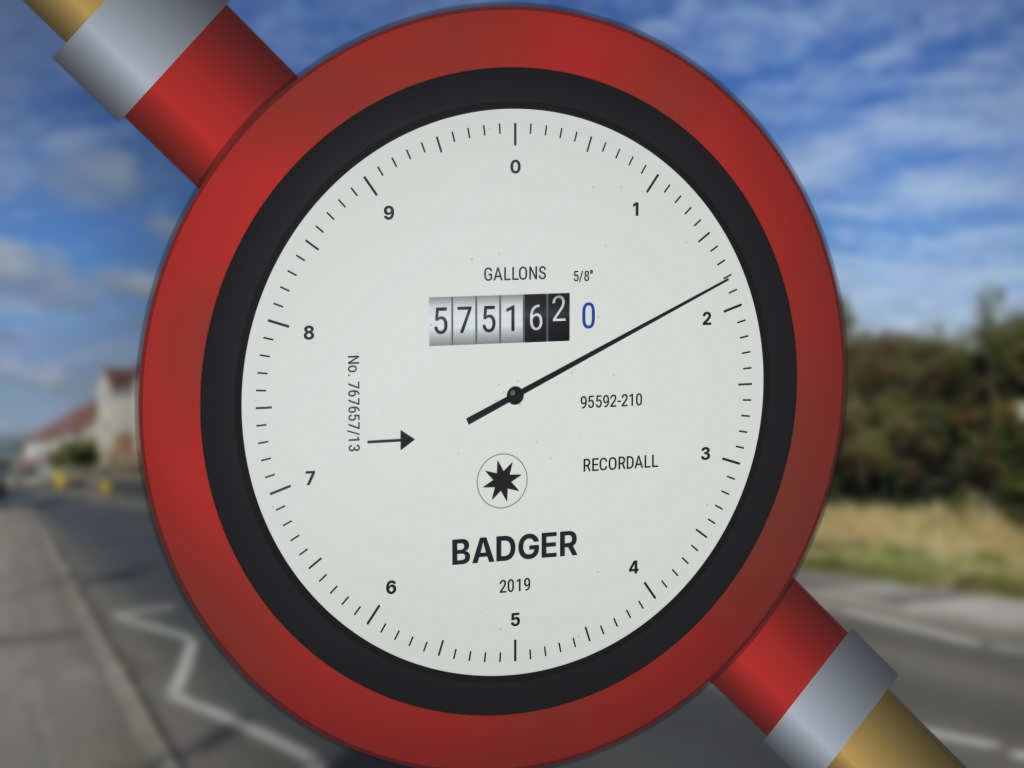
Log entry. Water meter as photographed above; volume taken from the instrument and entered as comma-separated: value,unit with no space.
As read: 5751621.8,gal
